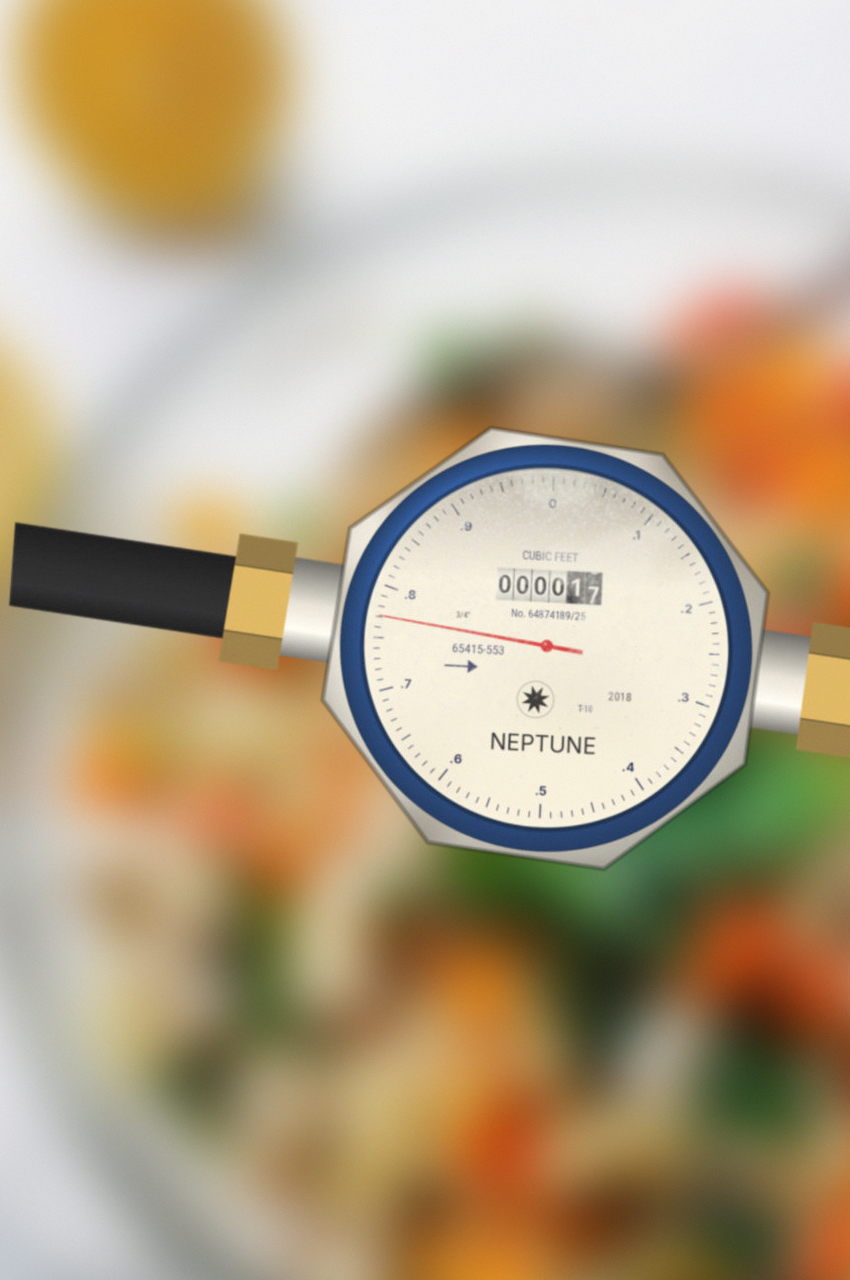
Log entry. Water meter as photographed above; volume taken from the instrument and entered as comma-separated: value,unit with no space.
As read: 16.77,ft³
